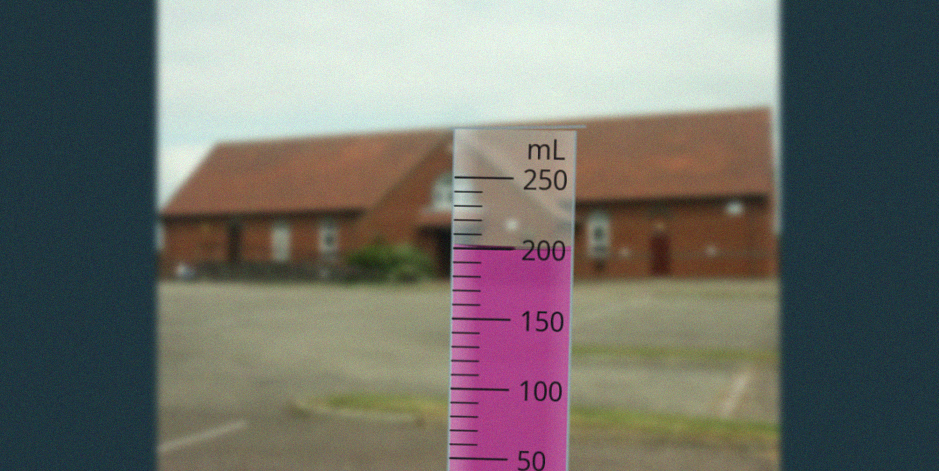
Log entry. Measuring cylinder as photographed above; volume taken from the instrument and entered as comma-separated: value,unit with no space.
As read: 200,mL
